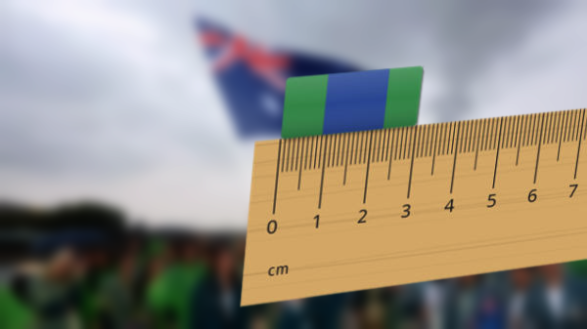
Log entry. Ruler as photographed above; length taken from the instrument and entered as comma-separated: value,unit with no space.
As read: 3,cm
